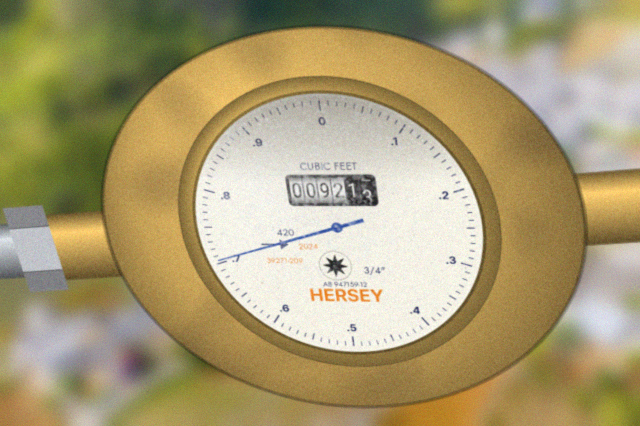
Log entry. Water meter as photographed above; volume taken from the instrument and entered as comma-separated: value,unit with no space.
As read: 9212.70,ft³
